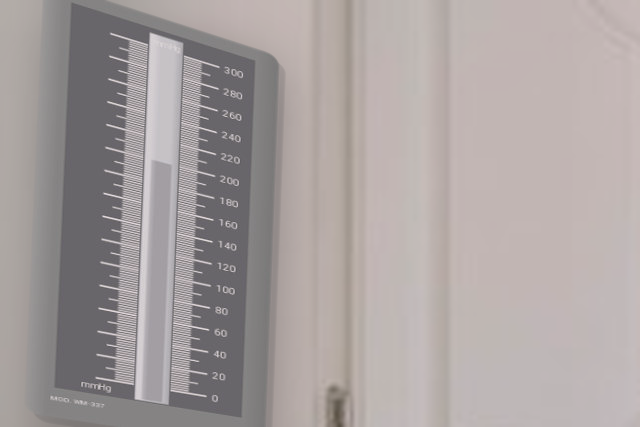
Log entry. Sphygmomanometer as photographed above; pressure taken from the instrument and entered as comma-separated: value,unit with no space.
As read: 200,mmHg
